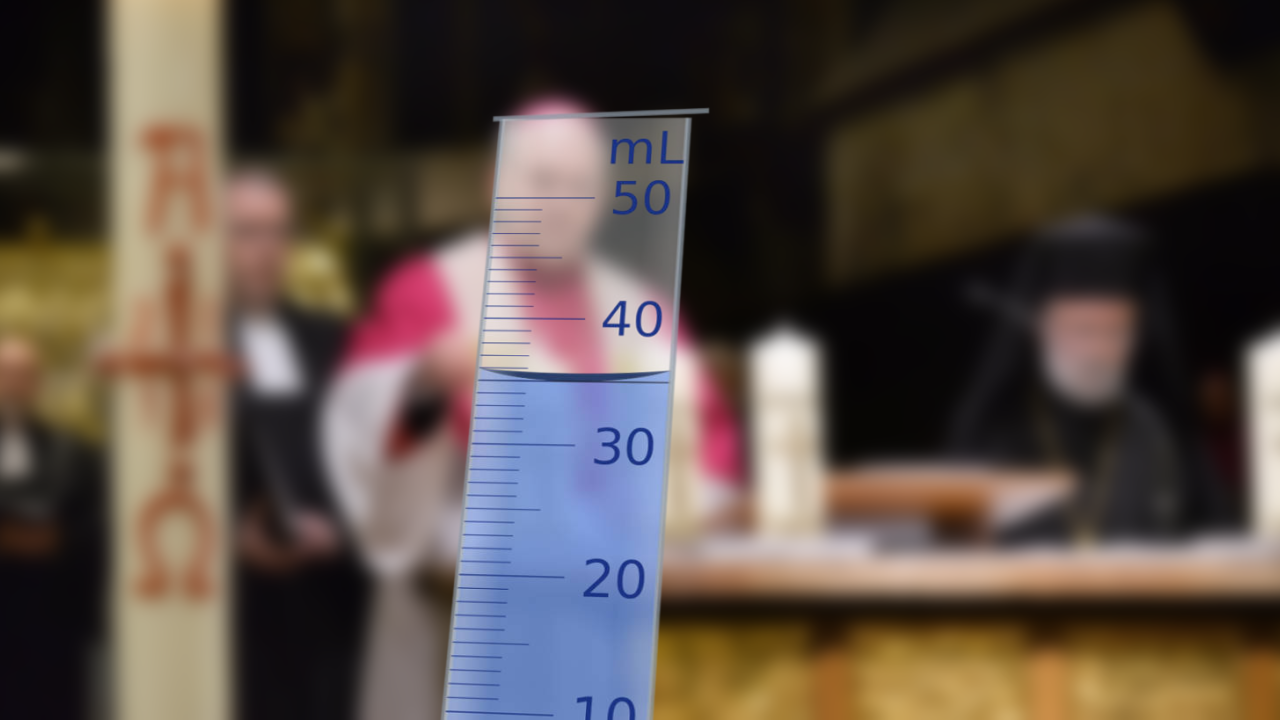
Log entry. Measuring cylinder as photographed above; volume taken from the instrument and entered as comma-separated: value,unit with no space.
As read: 35,mL
